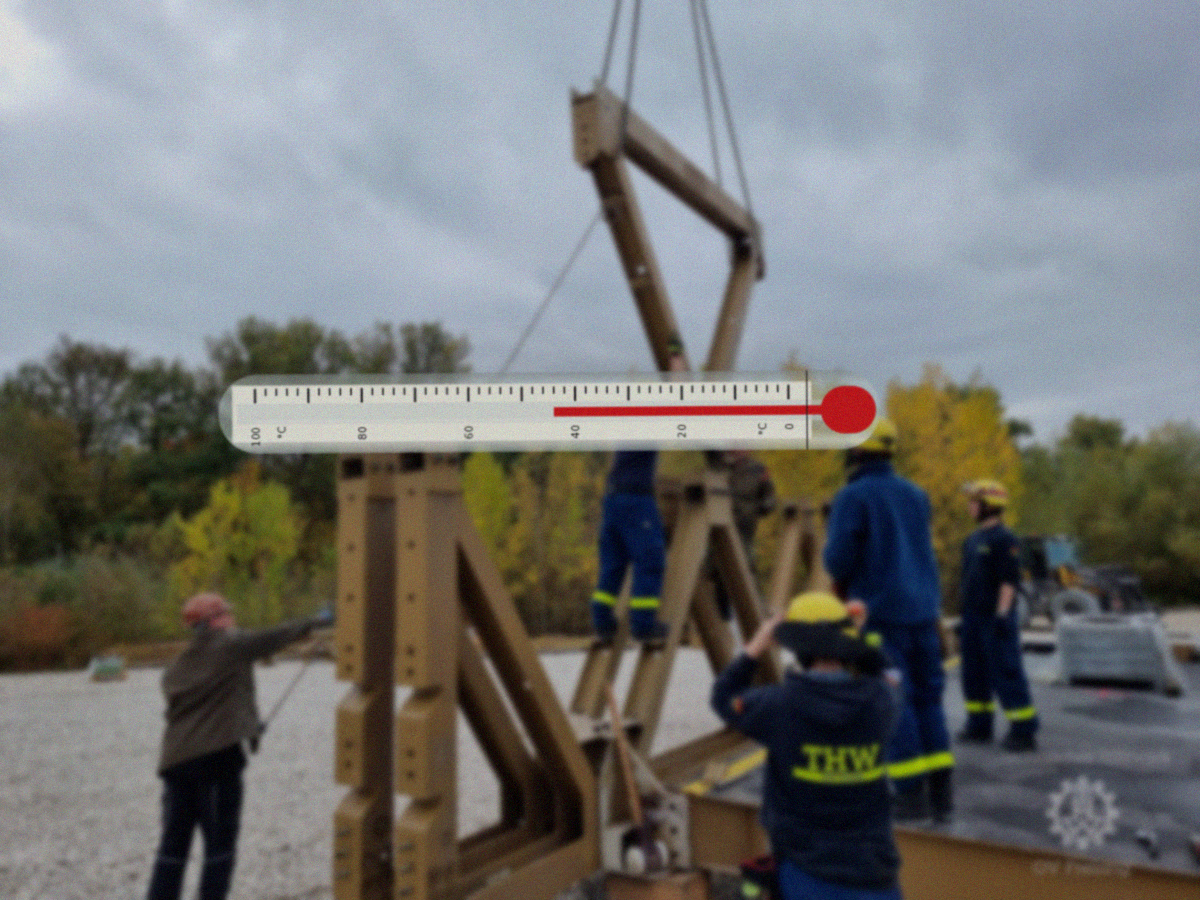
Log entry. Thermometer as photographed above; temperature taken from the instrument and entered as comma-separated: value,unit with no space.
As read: 44,°C
